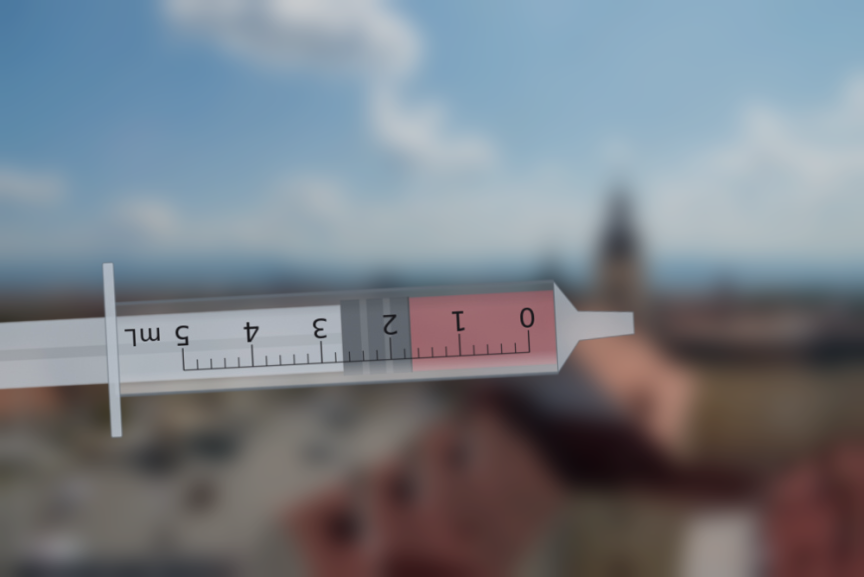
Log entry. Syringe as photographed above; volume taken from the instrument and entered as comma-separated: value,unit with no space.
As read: 1.7,mL
